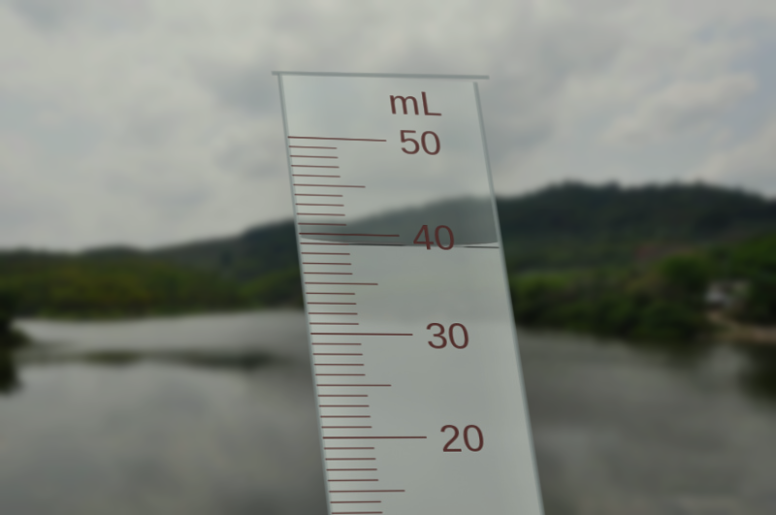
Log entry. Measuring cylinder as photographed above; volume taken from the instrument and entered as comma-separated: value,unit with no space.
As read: 39,mL
